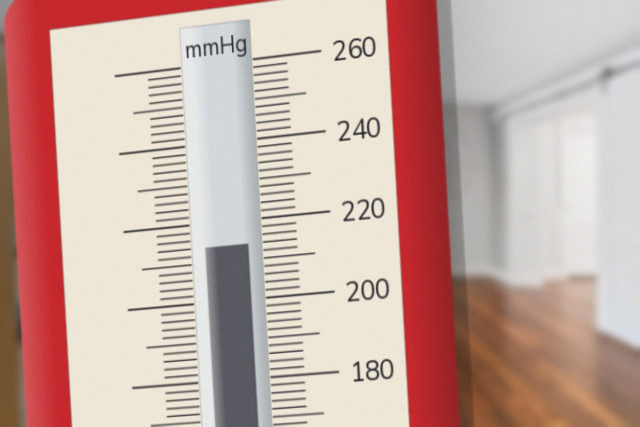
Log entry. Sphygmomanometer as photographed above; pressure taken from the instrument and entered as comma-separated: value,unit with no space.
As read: 214,mmHg
